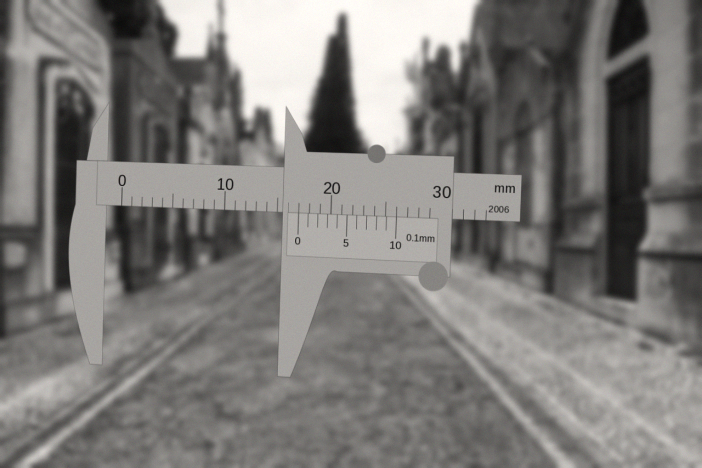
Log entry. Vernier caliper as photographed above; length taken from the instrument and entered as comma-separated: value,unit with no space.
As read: 17.0,mm
